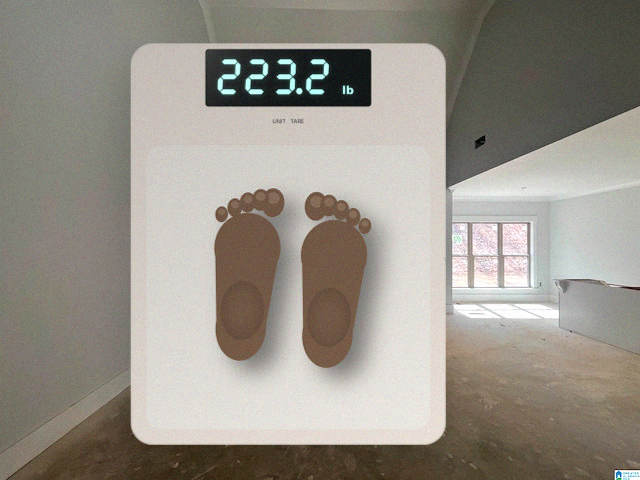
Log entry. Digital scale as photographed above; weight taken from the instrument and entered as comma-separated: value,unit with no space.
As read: 223.2,lb
